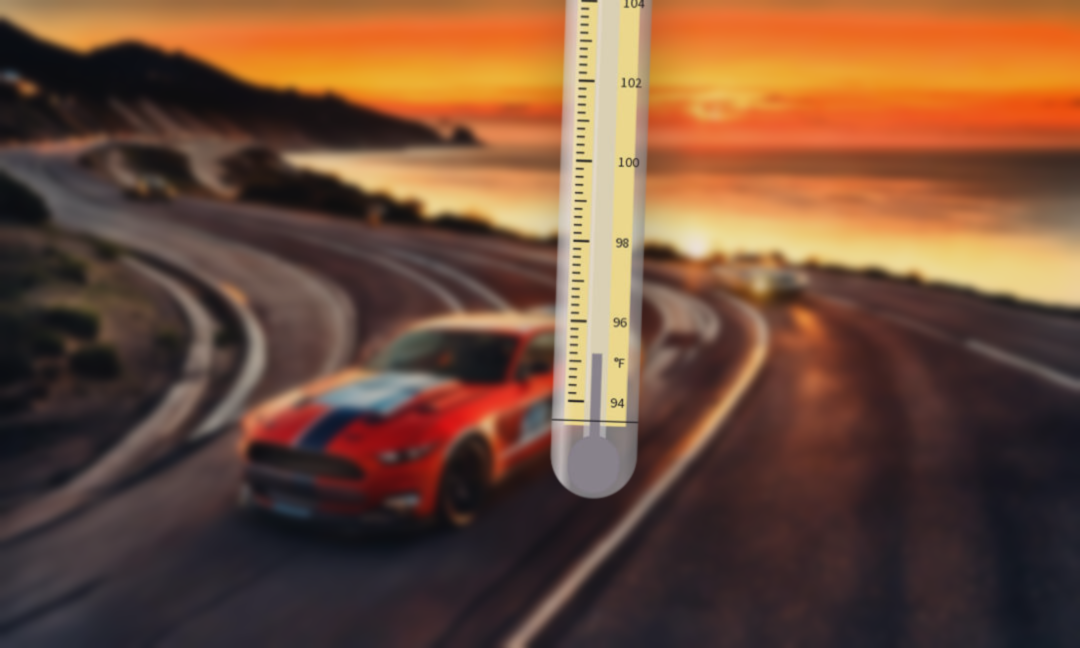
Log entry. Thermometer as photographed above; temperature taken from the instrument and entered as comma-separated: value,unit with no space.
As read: 95.2,°F
